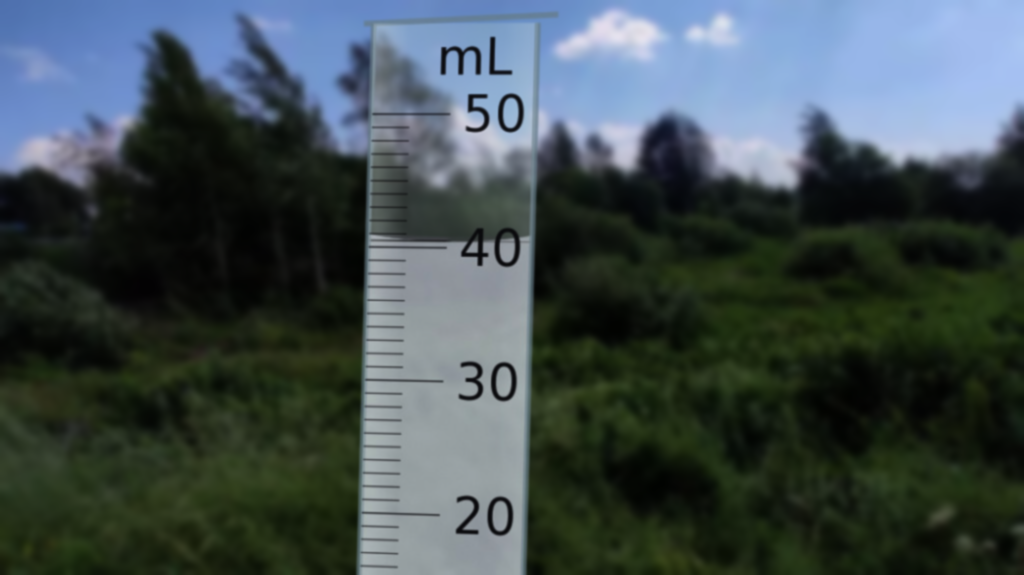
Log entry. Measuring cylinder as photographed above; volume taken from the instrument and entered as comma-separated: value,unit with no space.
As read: 40.5,mL
